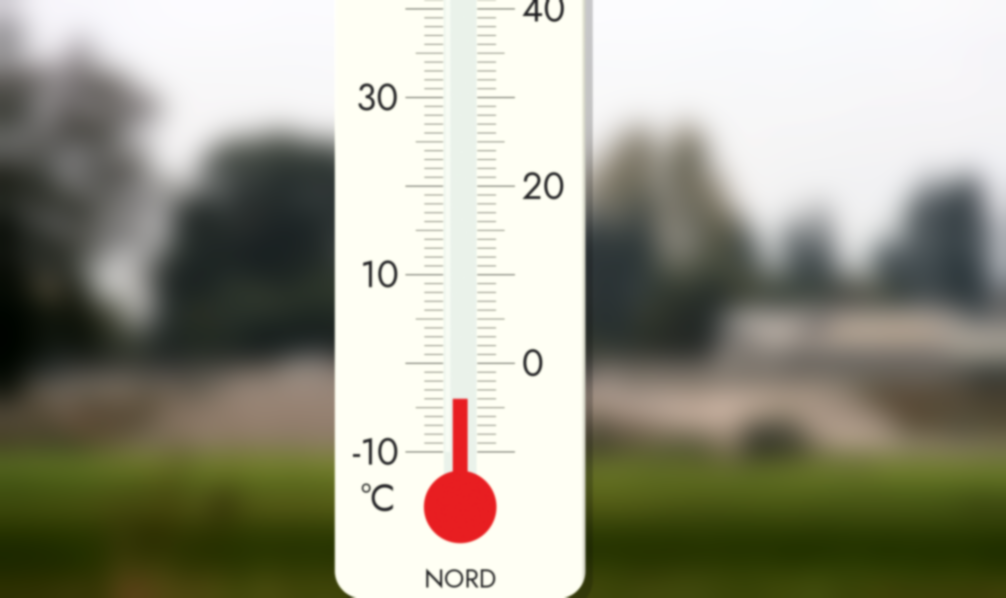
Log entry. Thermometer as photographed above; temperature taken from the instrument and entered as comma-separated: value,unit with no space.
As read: -4,°C
